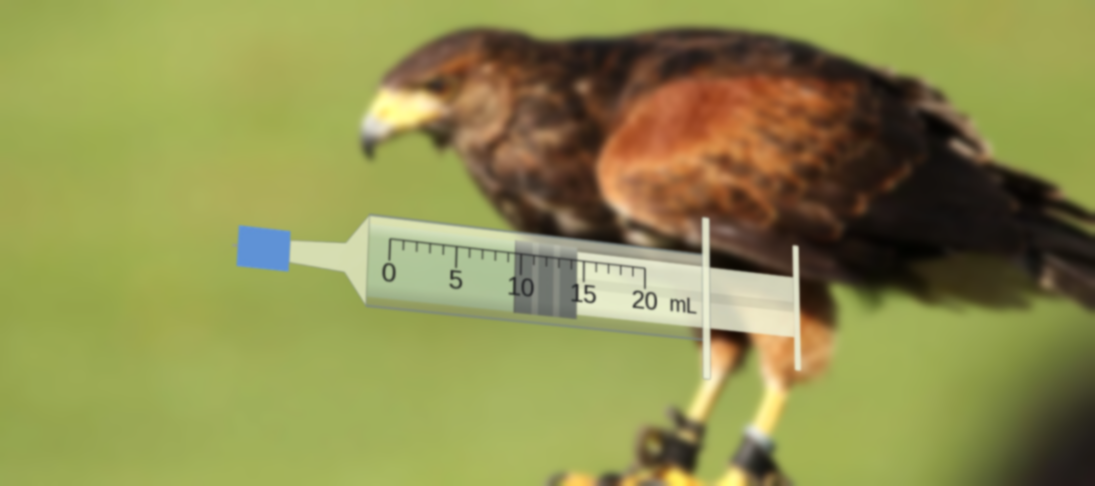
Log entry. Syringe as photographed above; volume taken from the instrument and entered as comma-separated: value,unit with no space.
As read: 9.5,mL
